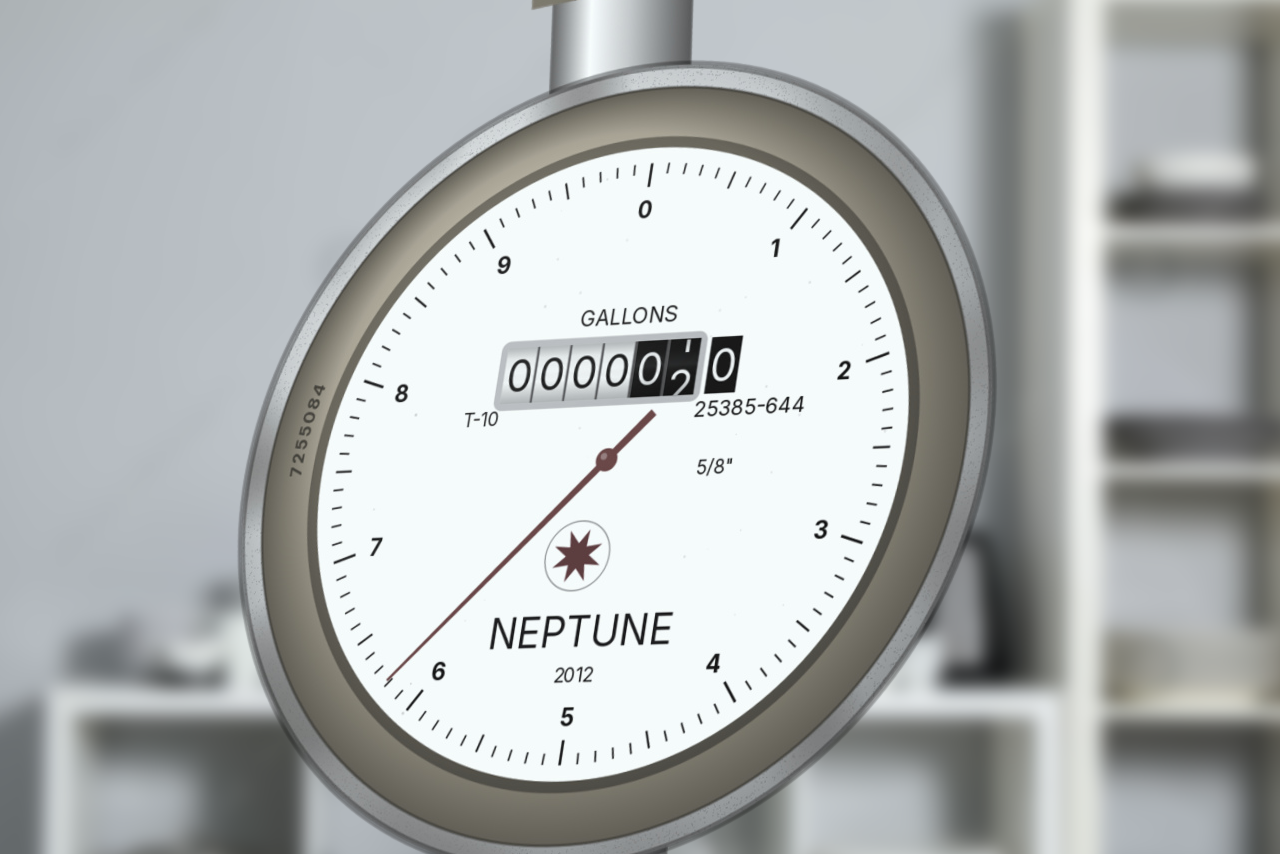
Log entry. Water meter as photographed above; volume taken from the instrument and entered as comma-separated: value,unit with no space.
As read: 16.2,gal
